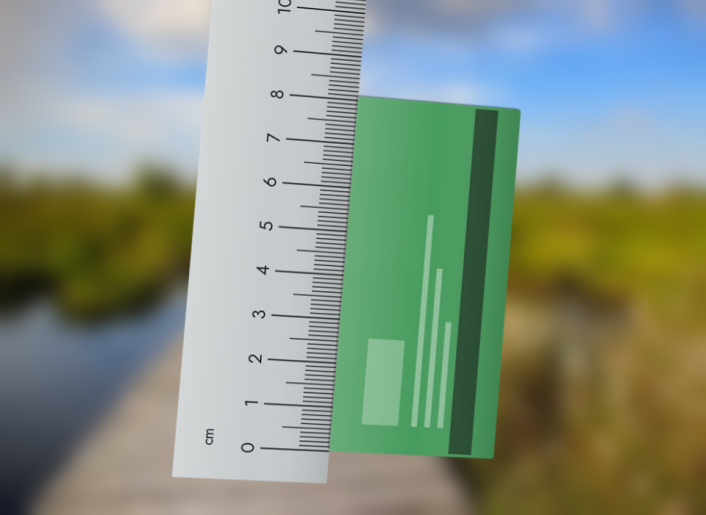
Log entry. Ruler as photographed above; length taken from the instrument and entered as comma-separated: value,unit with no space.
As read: 8.1,cm
